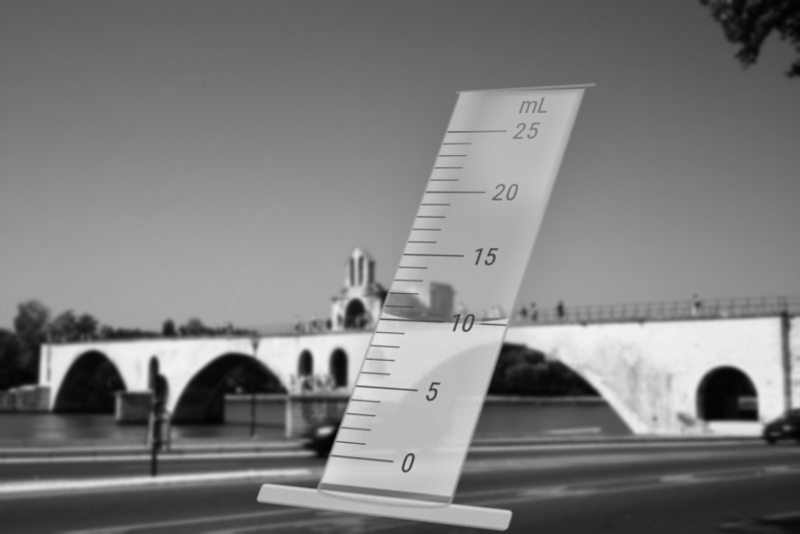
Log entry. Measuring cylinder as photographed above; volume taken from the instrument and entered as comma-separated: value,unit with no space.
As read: 10,mL
